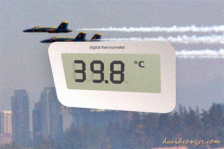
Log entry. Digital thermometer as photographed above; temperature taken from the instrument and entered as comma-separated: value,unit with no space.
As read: 39.8,°C
